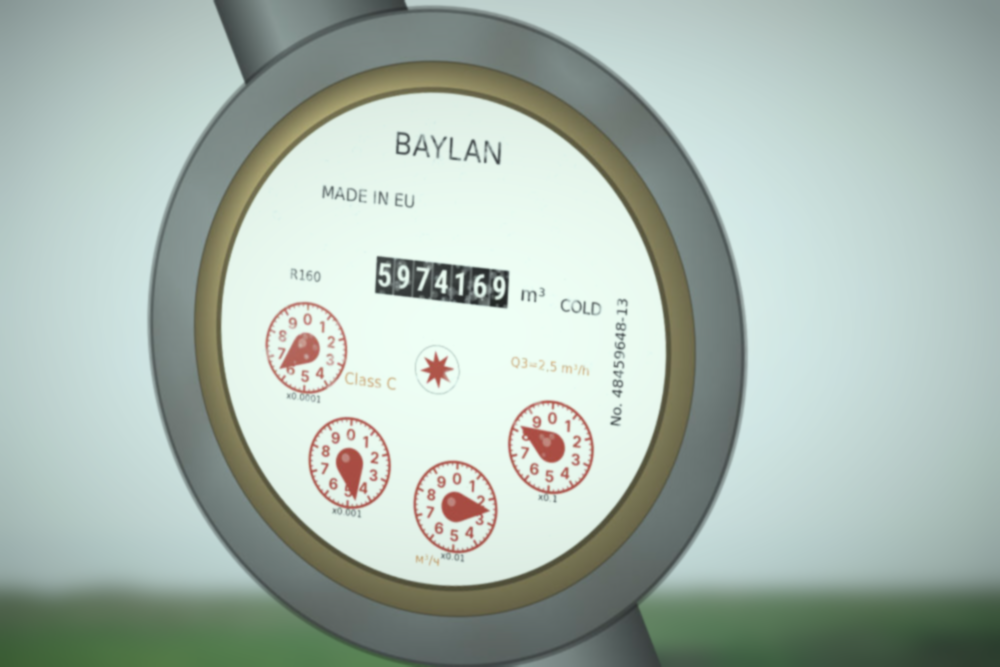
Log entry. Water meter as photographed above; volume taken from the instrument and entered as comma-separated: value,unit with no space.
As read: 5974169.8246,m³
